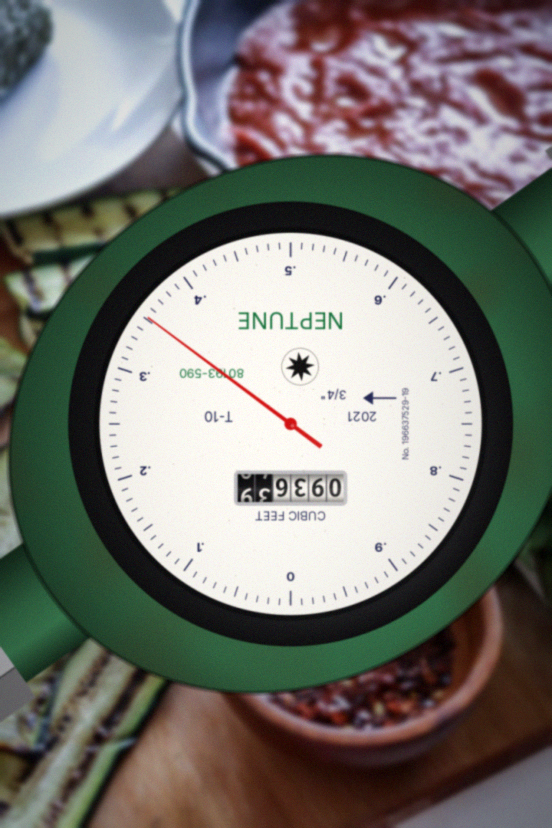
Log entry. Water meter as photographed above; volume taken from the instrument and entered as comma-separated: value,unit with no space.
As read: 93639.35,ft³
